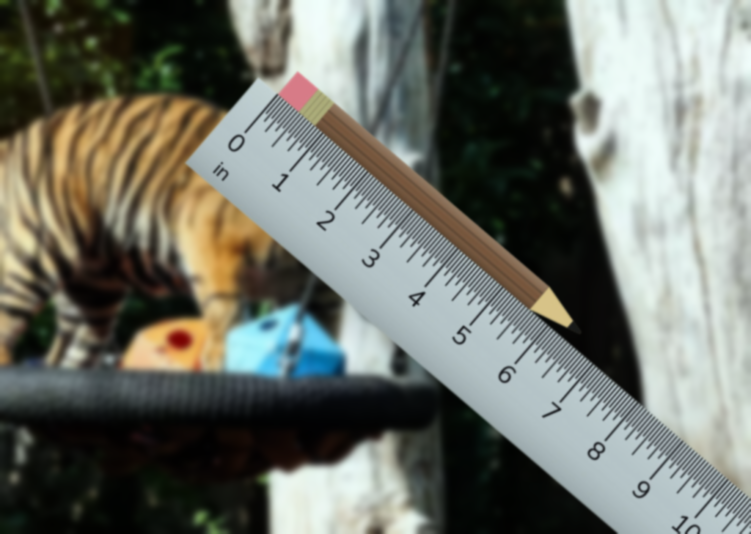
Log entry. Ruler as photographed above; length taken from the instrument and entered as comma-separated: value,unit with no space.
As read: 6.5,in
